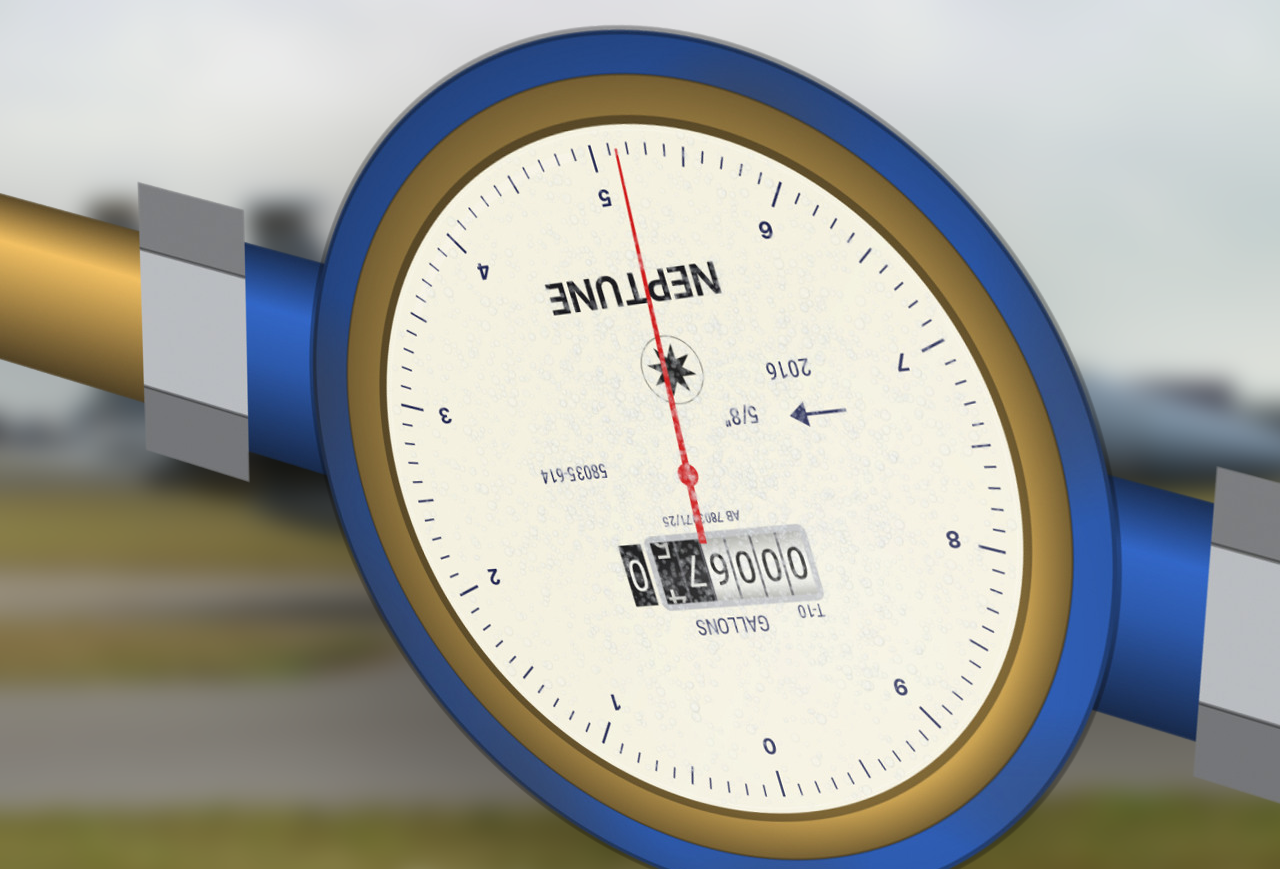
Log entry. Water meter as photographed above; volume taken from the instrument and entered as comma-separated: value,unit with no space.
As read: 6745.1,gal
